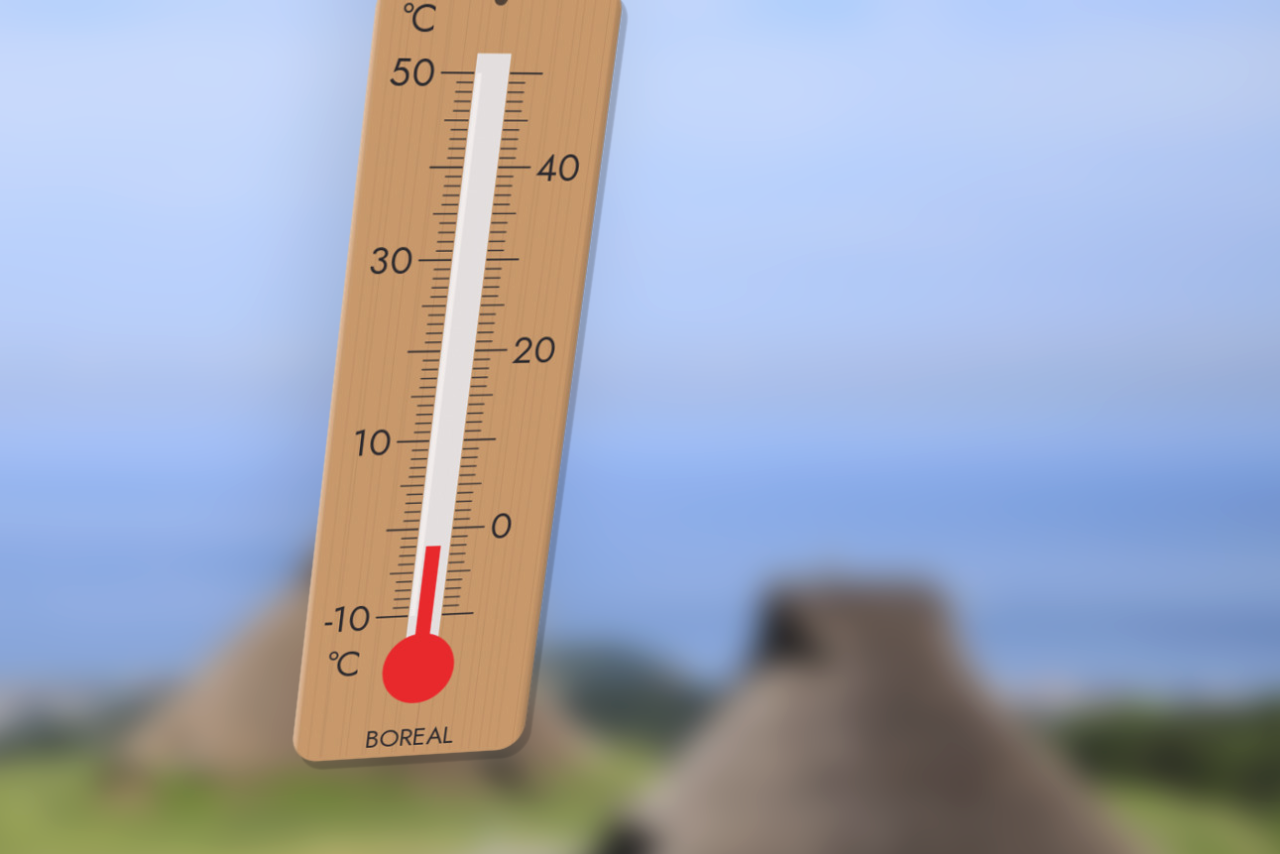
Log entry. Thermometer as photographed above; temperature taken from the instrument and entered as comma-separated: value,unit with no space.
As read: -2,°C
